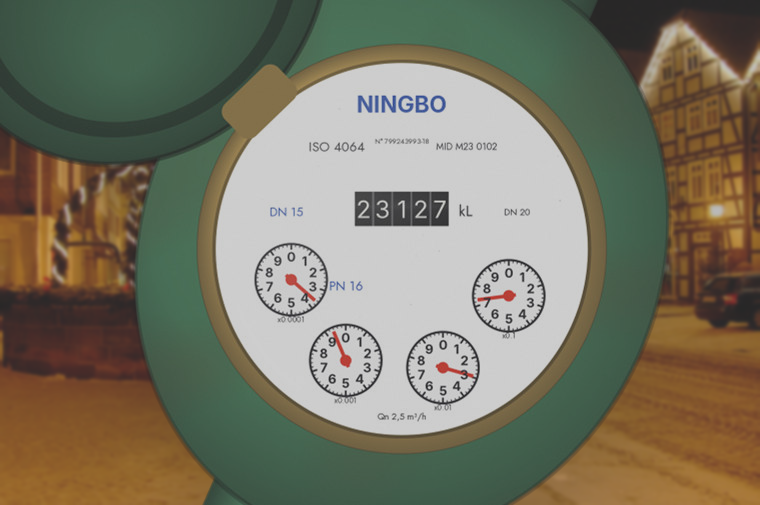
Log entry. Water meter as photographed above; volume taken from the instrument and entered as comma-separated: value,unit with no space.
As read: 23127.7293,kL
